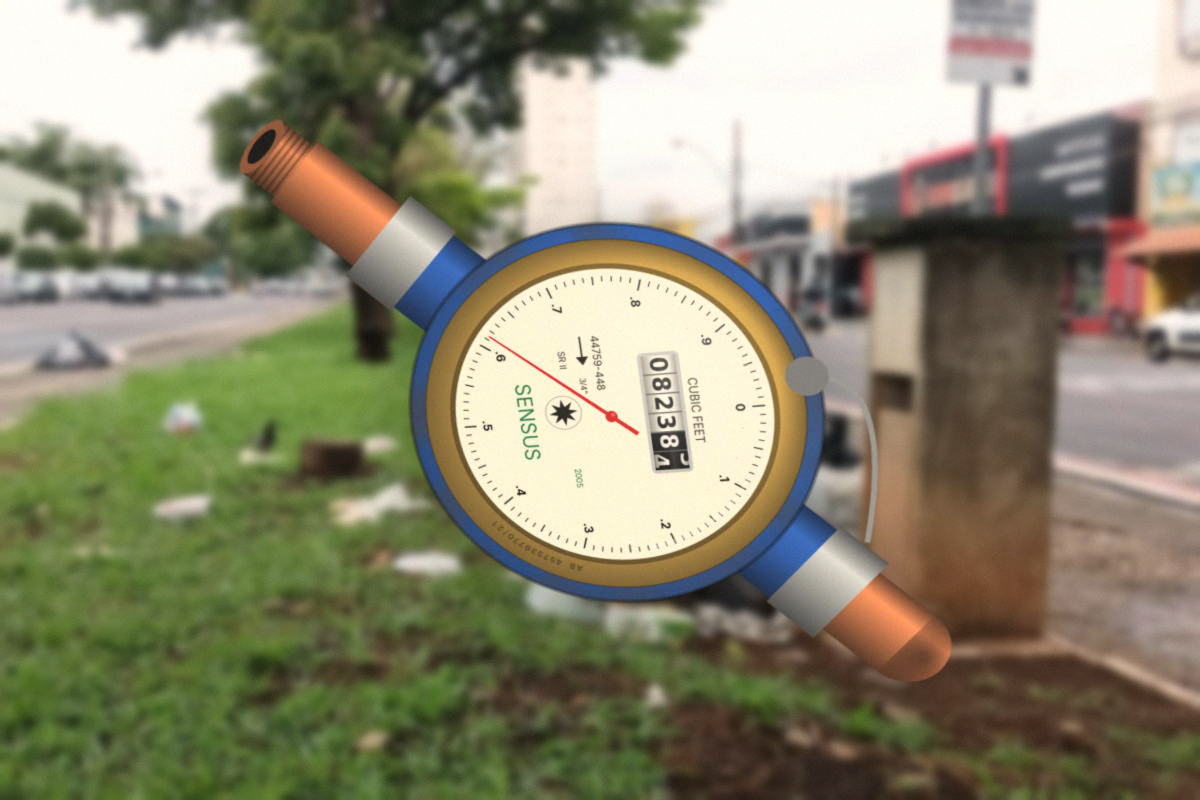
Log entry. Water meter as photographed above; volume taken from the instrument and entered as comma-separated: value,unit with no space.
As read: 82383.61,ft³
